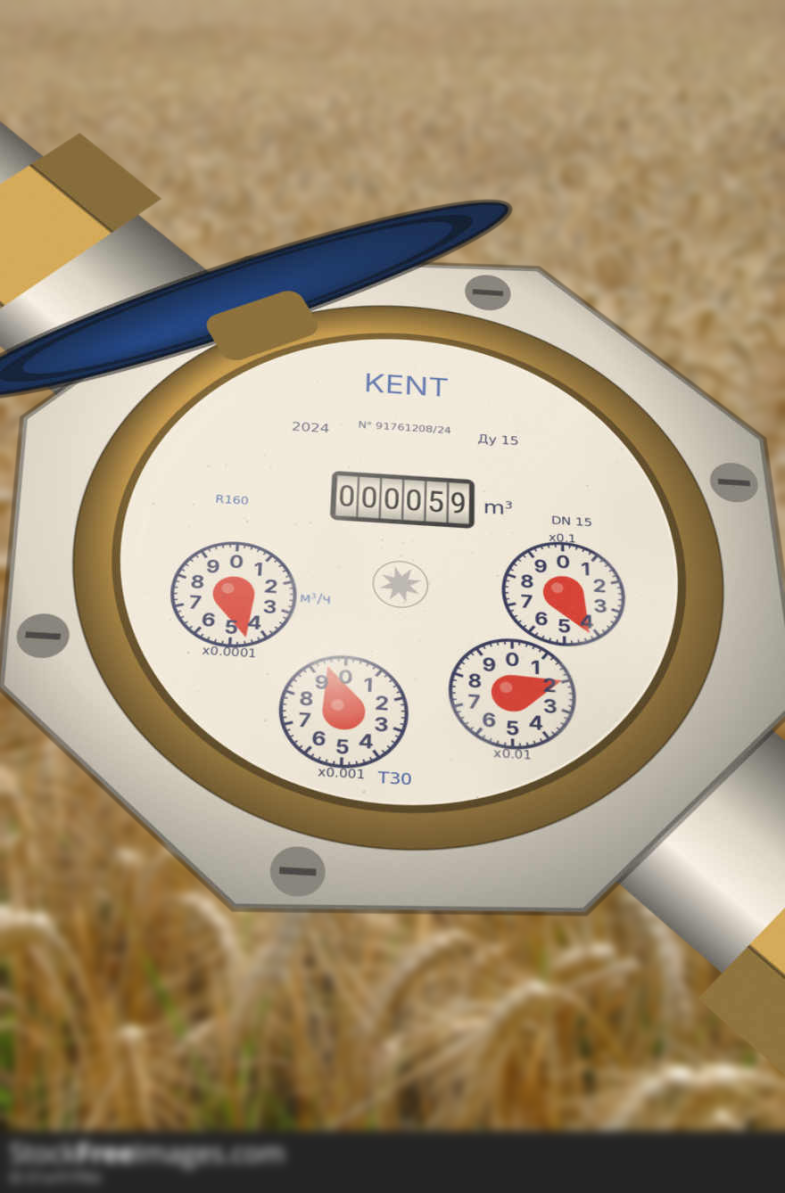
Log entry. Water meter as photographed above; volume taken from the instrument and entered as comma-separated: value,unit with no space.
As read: 59.4194,m³
